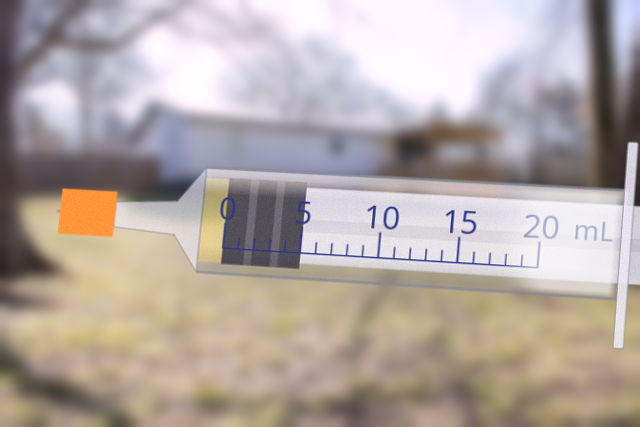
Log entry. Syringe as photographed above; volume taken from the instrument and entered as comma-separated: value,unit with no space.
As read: 0,mL
